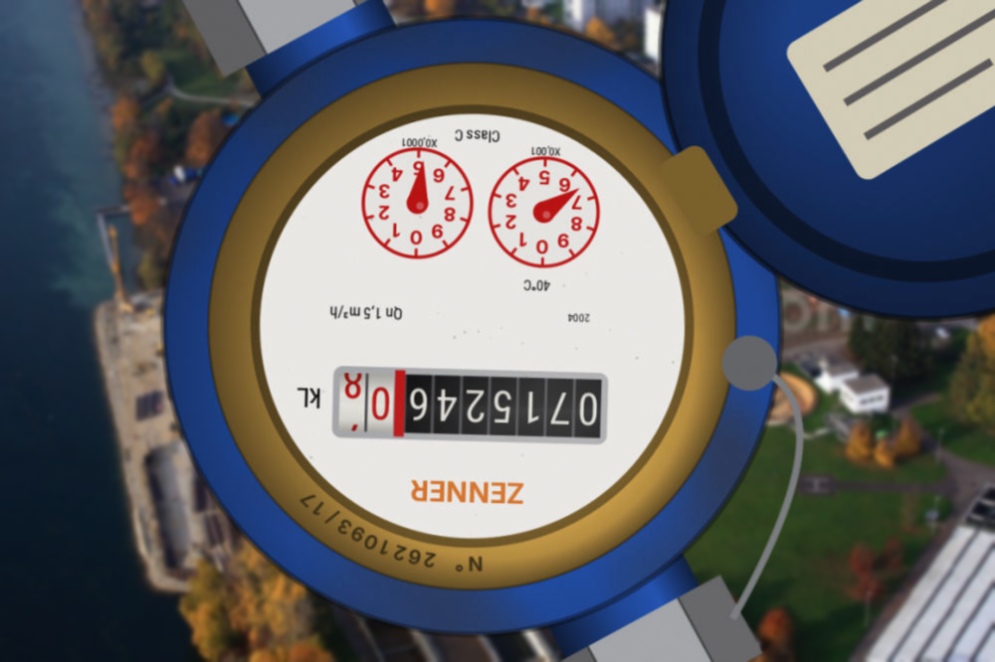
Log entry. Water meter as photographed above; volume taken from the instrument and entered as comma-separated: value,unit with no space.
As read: 715246.0765,kL
